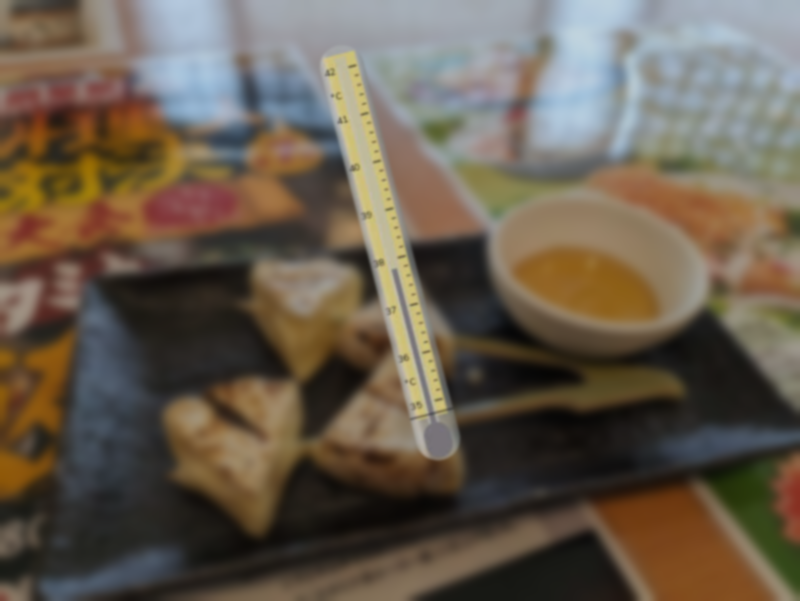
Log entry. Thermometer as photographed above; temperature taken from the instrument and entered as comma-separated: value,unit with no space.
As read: 37.8,°C
